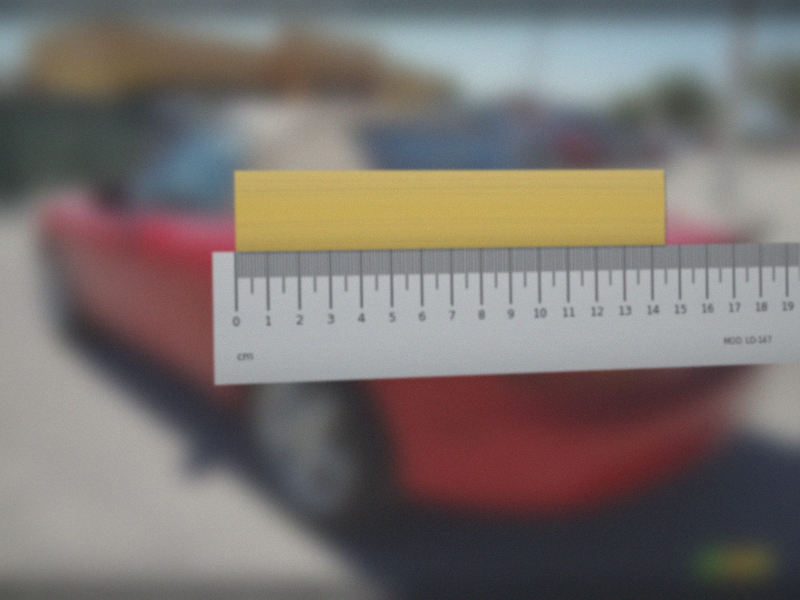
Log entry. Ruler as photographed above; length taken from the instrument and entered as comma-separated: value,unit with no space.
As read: 14.5,cm
